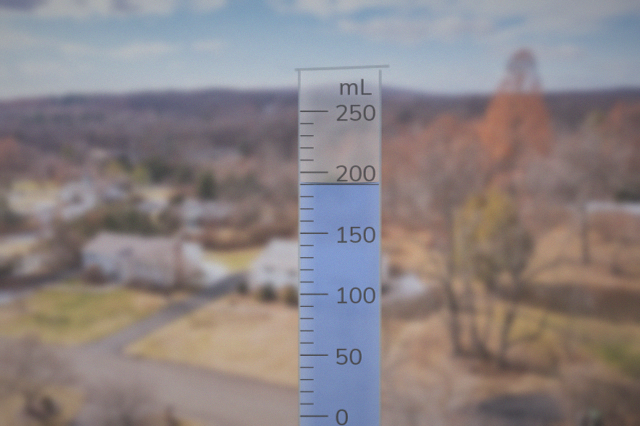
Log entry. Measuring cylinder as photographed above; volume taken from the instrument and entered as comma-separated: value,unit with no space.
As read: 190,mL
